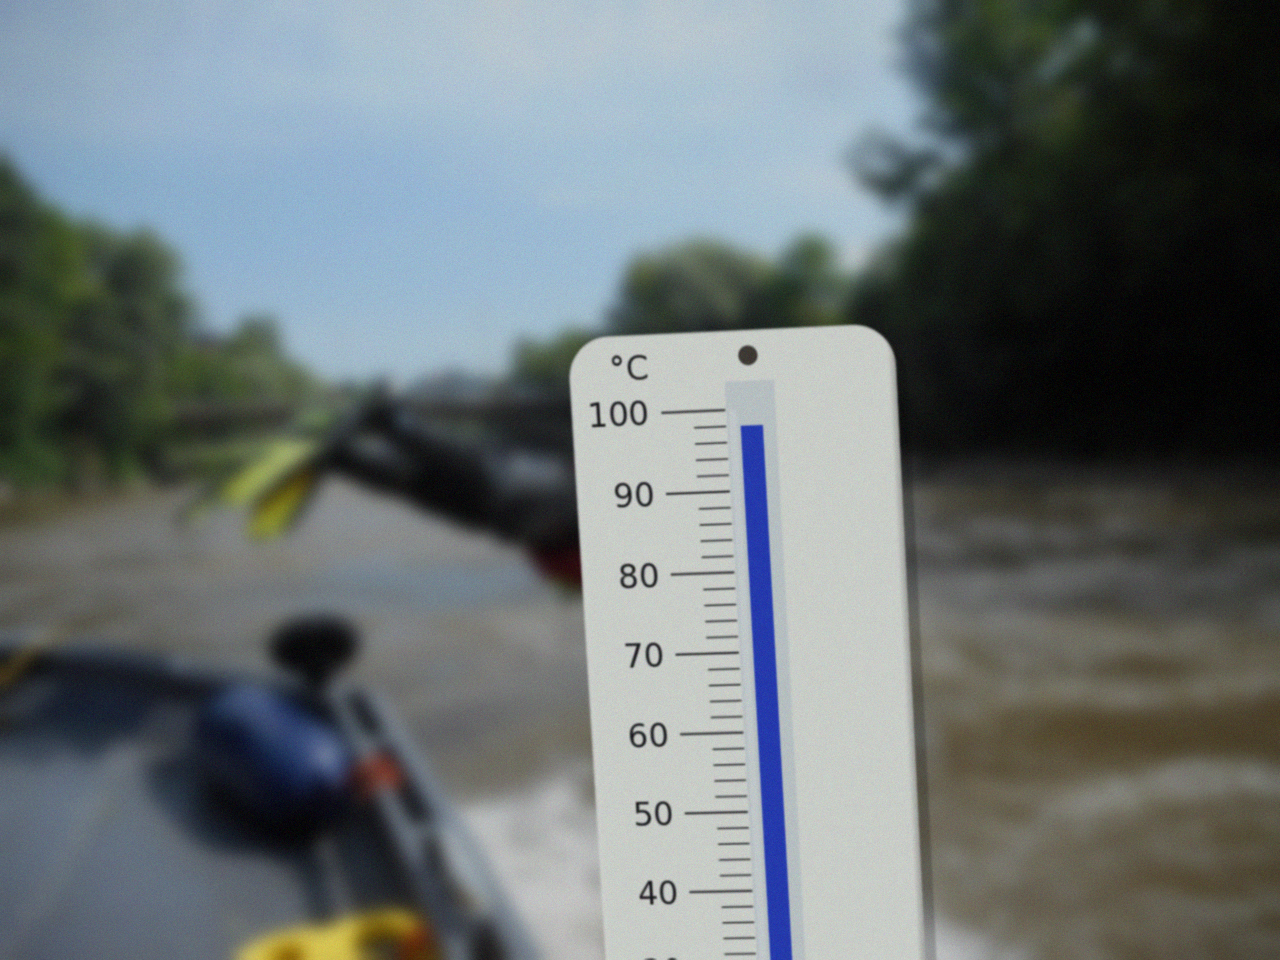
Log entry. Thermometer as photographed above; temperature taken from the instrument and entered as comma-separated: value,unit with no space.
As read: 98,°C
